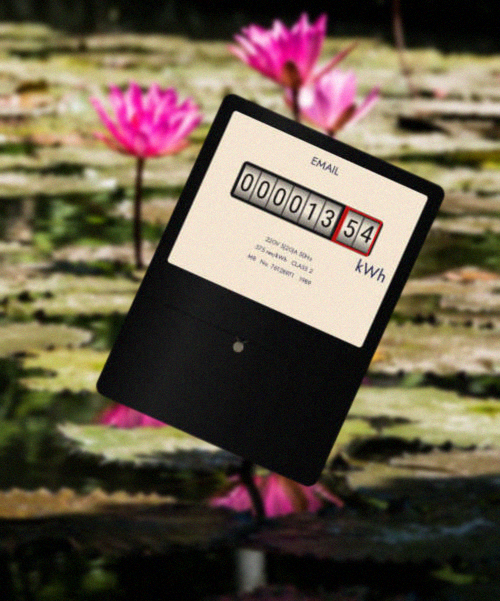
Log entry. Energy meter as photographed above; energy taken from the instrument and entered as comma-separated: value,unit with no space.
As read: 13.54,kWh
